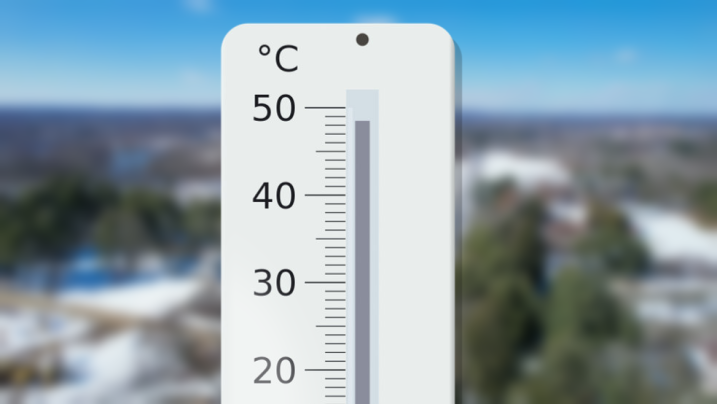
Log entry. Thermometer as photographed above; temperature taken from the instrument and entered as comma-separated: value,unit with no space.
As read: 48.5,°C
